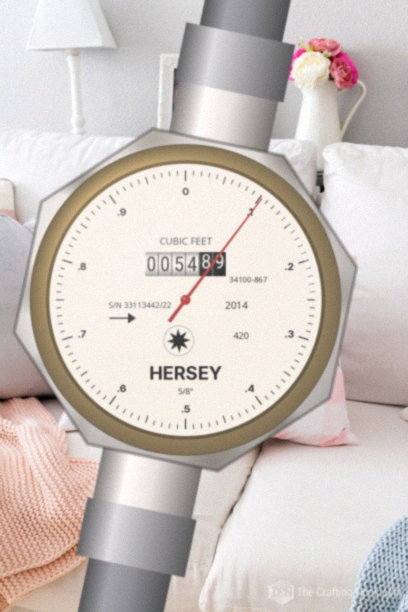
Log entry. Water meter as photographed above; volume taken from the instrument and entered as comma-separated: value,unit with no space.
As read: 5489.10,ft³
